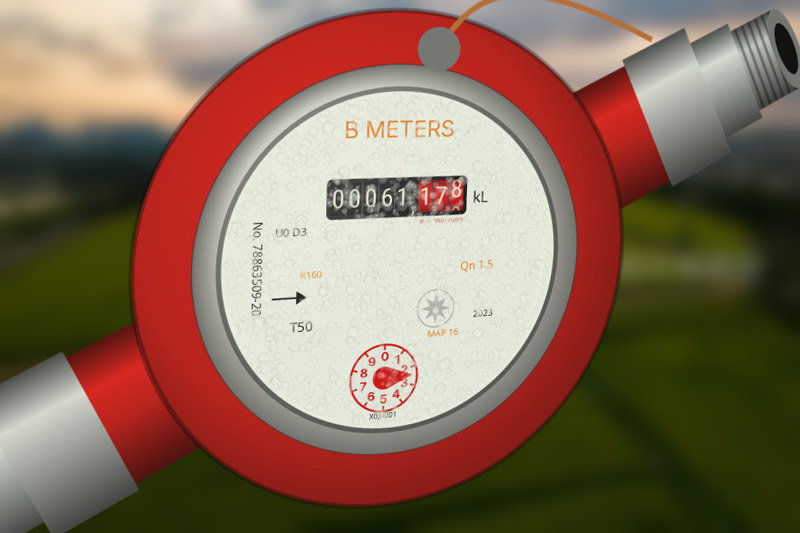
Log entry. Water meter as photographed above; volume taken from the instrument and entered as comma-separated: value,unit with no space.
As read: 61.1782,kL
